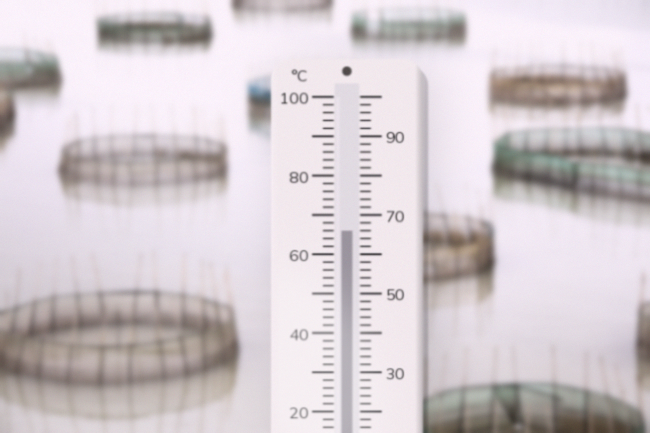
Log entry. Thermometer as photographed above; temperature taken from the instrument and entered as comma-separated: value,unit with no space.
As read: 66,°C
